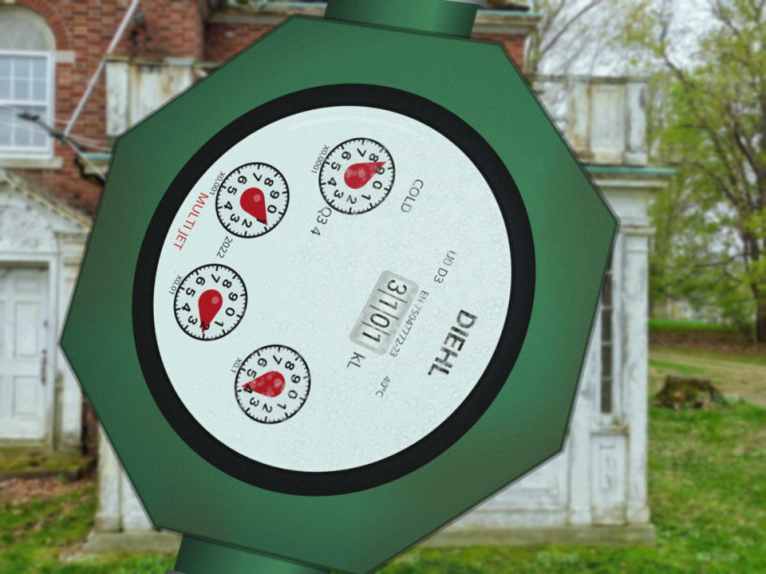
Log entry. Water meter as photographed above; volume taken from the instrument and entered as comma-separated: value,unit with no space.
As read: 3101.4208,kL
